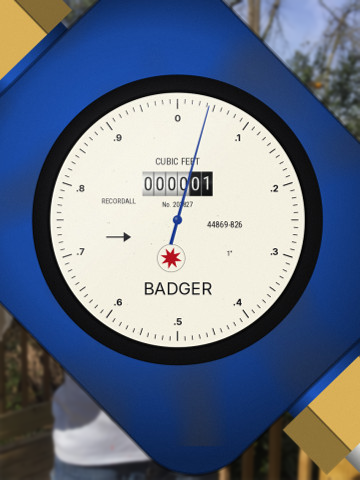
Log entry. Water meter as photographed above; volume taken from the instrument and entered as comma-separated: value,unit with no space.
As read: 1.04,ft³
